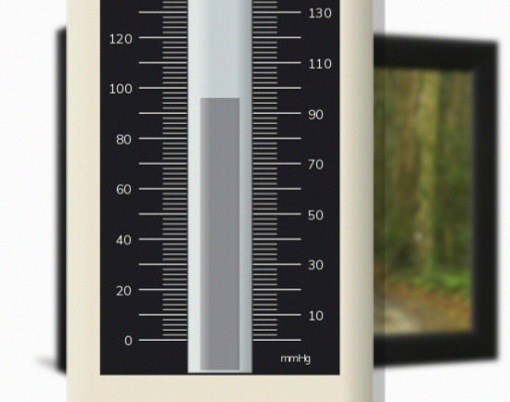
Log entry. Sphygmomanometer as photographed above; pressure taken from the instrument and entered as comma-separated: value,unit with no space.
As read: 96,mmHg
